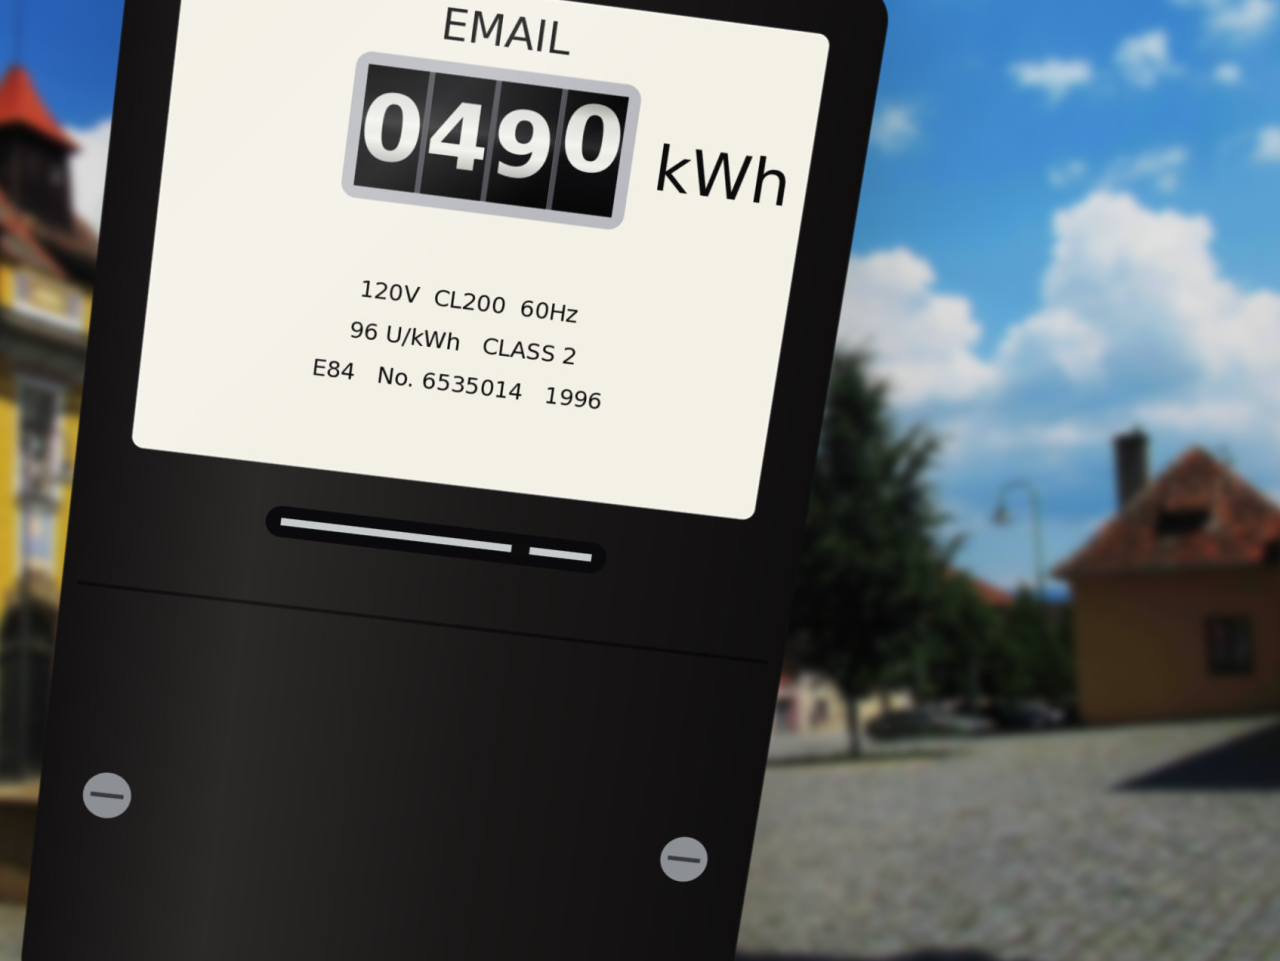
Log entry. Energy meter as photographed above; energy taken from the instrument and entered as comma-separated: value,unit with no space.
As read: 490,kWh
